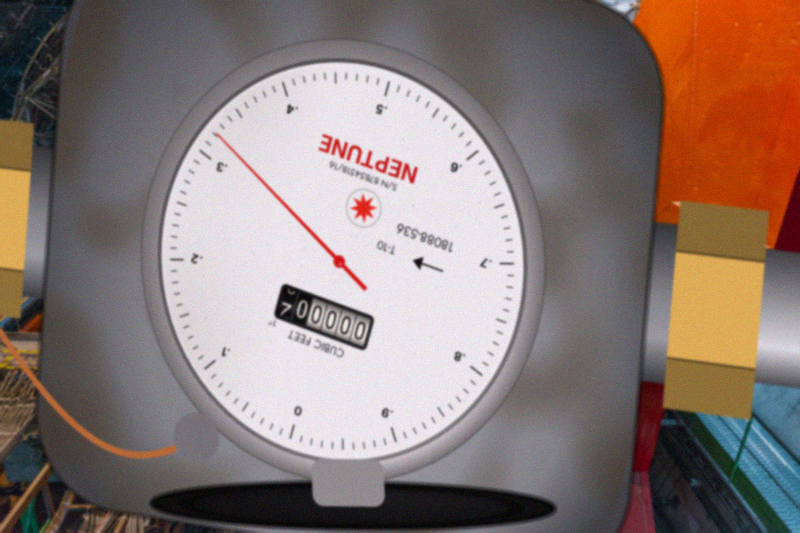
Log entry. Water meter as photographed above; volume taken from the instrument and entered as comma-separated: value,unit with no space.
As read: 2.32,ft³
